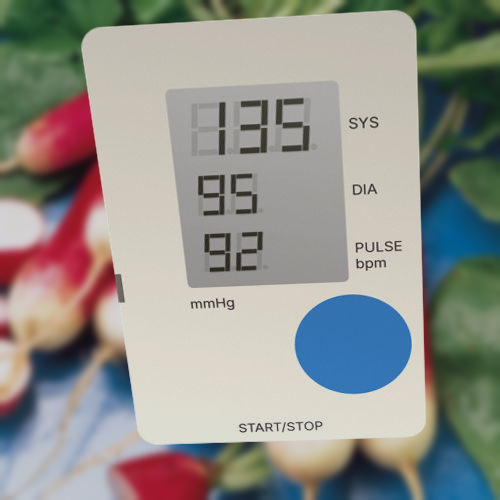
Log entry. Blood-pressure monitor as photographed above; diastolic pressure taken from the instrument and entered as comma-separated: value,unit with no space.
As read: 95,mmHg
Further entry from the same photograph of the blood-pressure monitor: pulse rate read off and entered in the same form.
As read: 92,bpm
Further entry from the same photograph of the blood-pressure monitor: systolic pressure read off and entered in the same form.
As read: 135,mmHg
